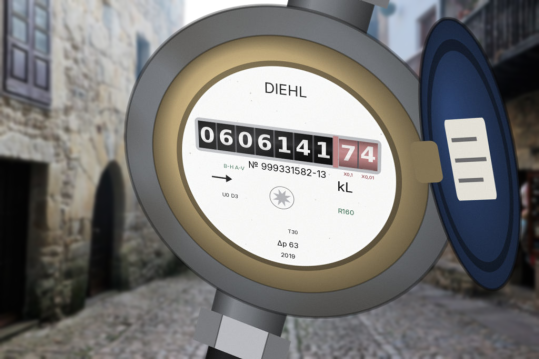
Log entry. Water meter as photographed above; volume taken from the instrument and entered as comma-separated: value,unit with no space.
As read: 606141.74,kL
